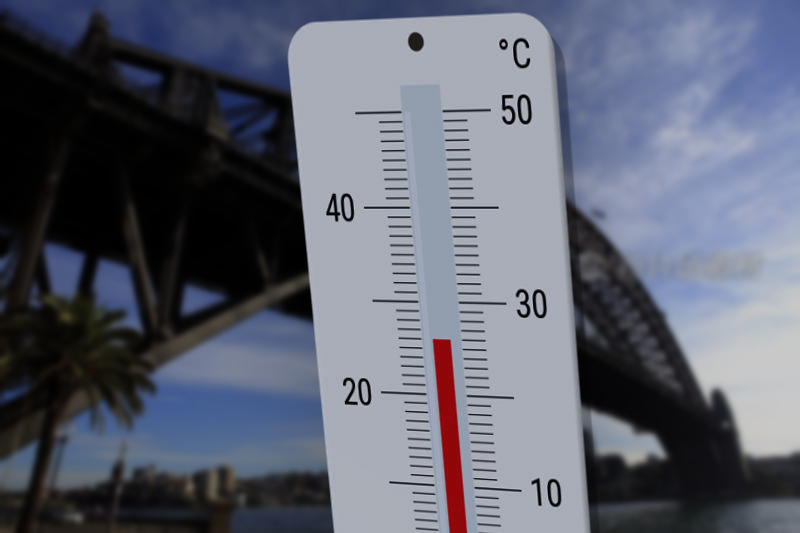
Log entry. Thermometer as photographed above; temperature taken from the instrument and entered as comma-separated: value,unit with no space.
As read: 26,°C
